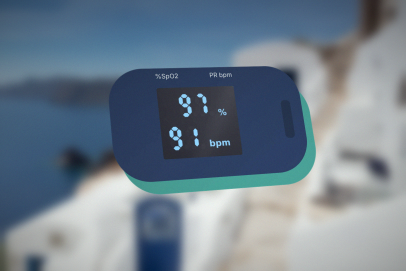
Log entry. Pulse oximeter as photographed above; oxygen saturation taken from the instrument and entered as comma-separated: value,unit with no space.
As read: 97,%
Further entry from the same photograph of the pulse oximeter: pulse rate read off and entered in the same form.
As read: 91,bpm
